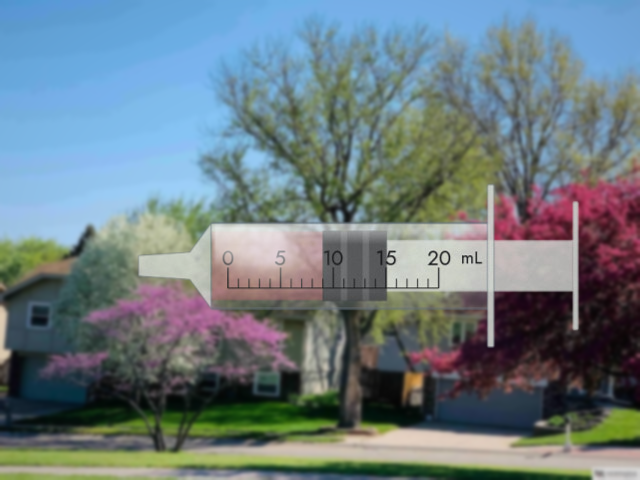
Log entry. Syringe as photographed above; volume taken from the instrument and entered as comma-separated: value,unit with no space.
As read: 9,mL
